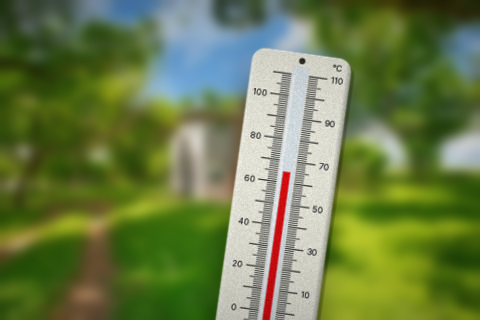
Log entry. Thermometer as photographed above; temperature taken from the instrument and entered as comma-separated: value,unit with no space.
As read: 65,°C
